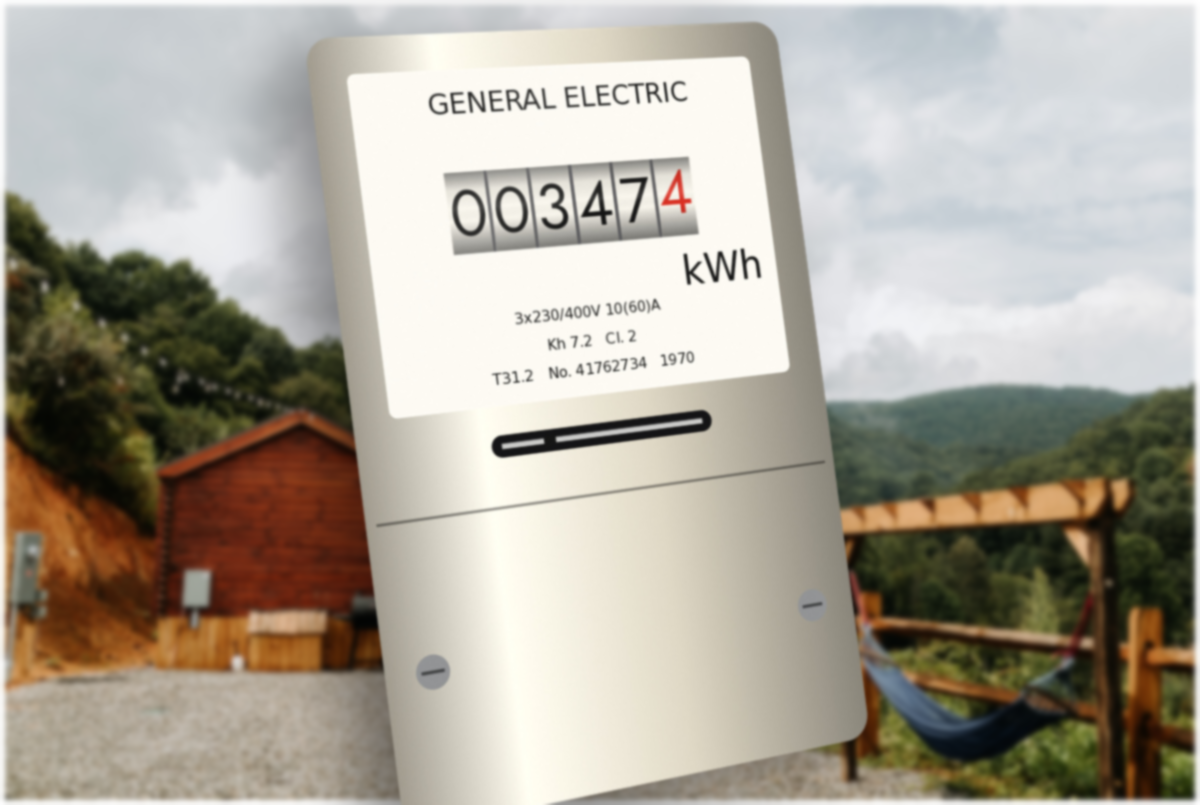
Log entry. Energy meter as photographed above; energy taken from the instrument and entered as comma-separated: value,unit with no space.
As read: 347.4,kWh
